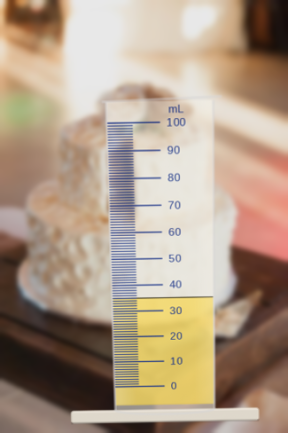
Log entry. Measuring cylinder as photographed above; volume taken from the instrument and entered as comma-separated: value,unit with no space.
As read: 35,mL
